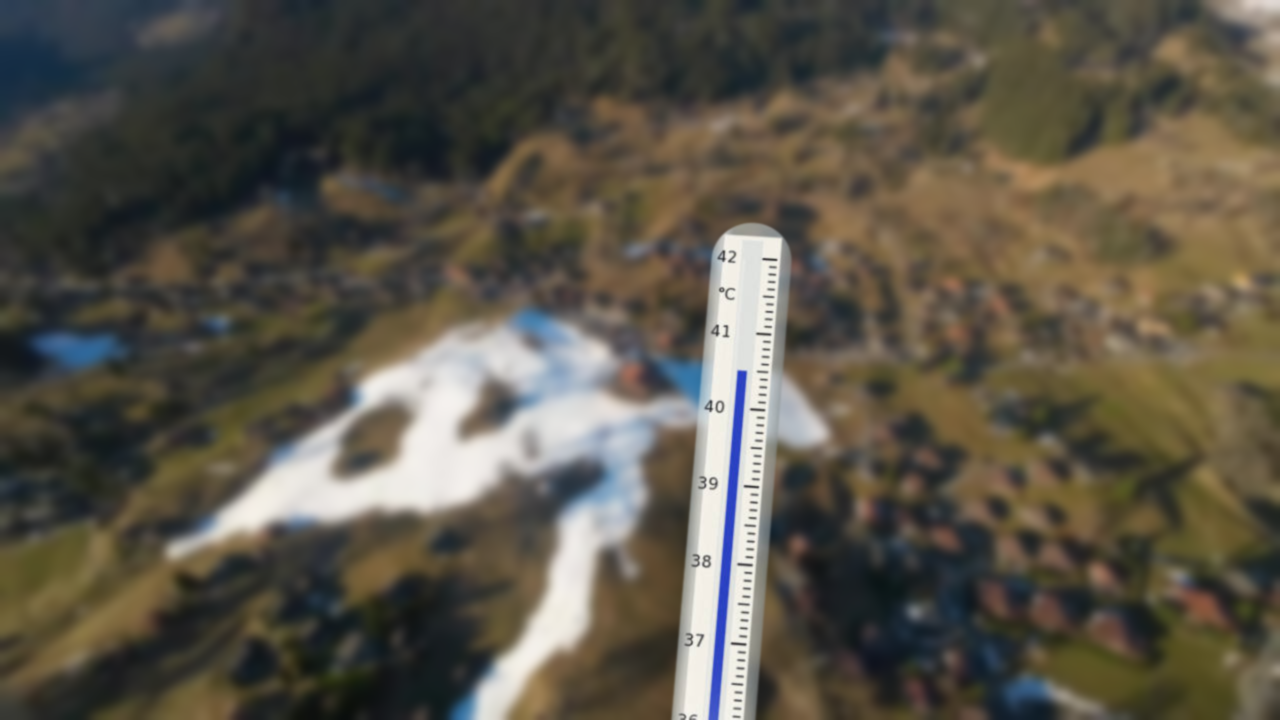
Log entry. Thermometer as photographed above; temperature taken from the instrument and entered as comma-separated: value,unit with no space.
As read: 40.5,°C
